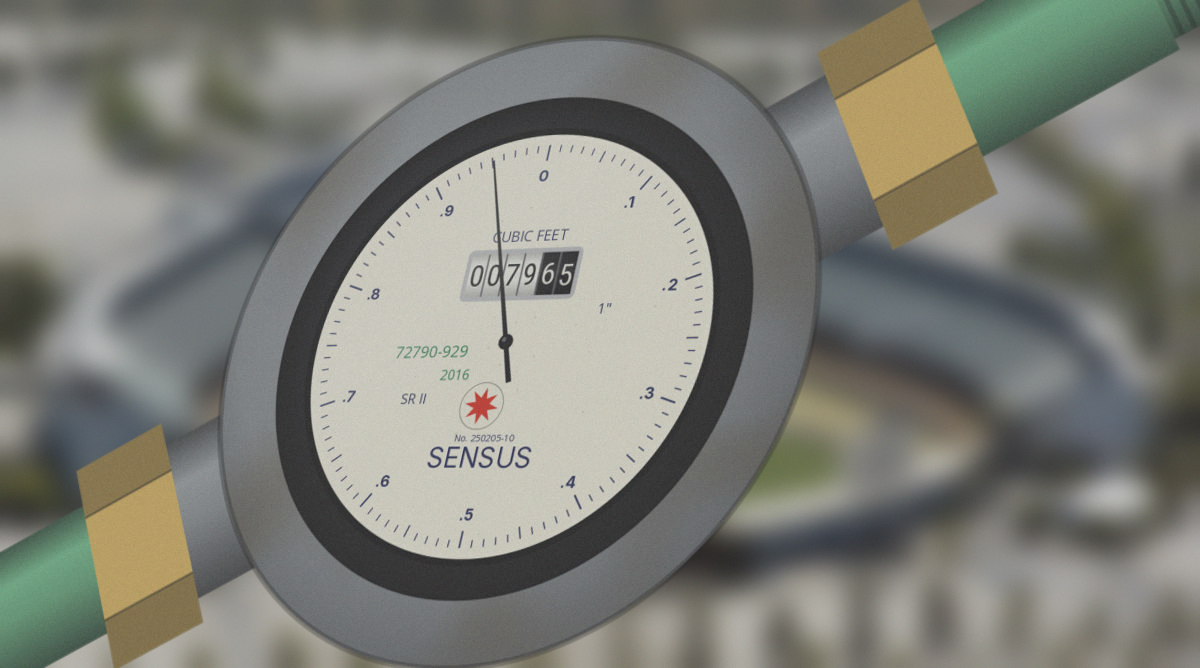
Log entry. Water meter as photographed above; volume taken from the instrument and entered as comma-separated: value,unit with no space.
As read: 7964.95,ft³
